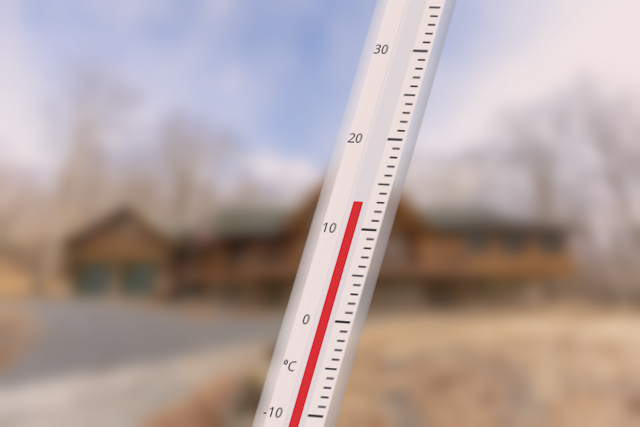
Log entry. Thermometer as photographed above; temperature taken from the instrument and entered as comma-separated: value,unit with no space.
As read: 13,°C
